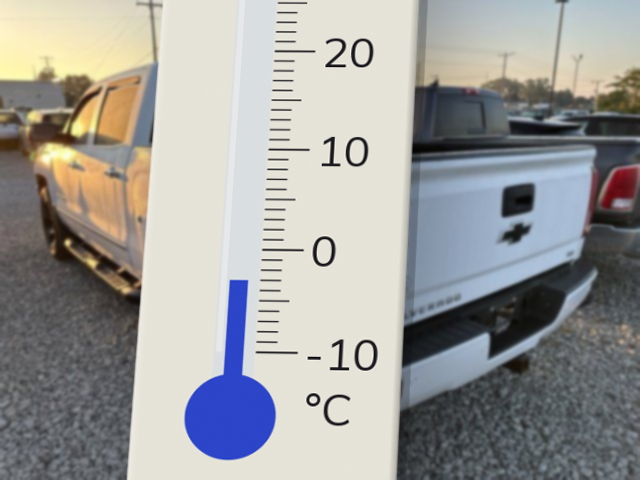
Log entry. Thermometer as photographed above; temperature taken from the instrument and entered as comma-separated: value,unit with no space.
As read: -3,°C
